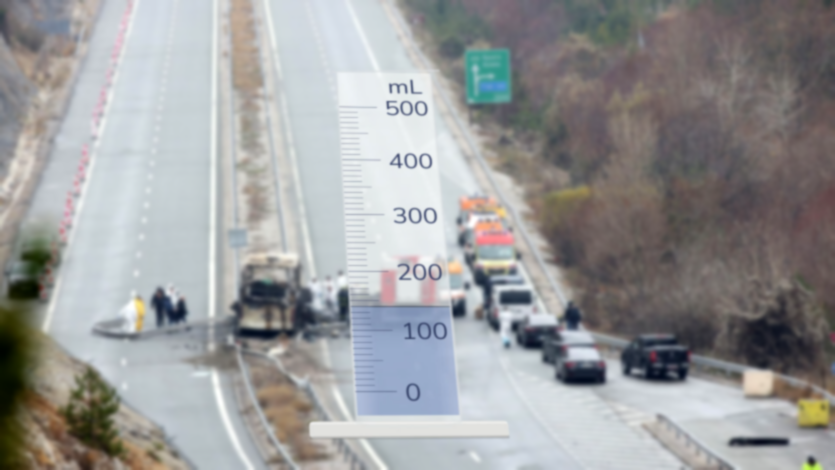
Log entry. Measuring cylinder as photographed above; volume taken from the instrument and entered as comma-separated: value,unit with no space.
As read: 140,mL
